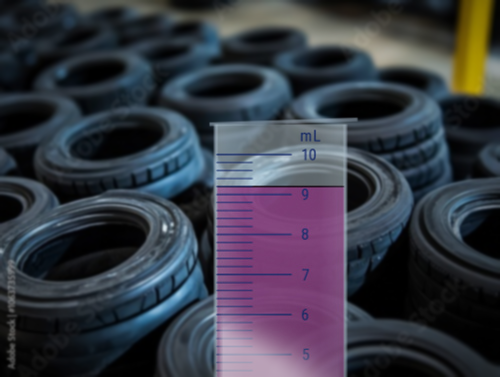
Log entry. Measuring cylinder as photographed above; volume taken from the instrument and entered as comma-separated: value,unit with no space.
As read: 9.2,mL
